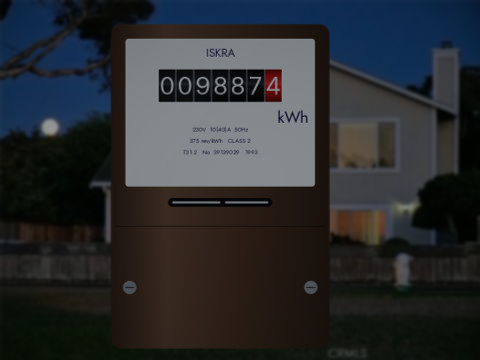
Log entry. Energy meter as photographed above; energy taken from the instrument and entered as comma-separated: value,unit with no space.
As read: 9887.4,kWh
